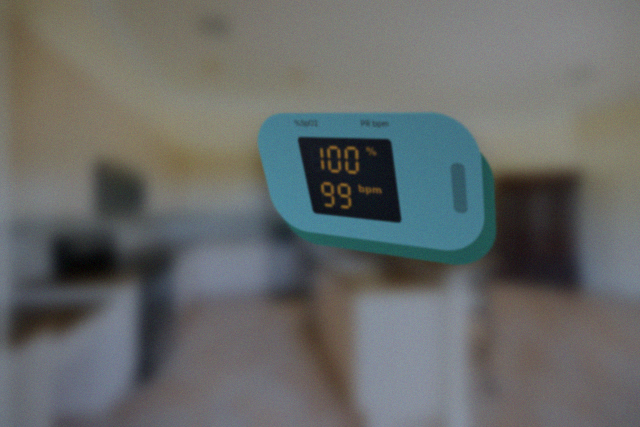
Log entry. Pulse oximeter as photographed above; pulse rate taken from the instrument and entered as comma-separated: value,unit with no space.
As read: 99,bpm
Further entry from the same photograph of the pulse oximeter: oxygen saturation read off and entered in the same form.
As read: 100,%
